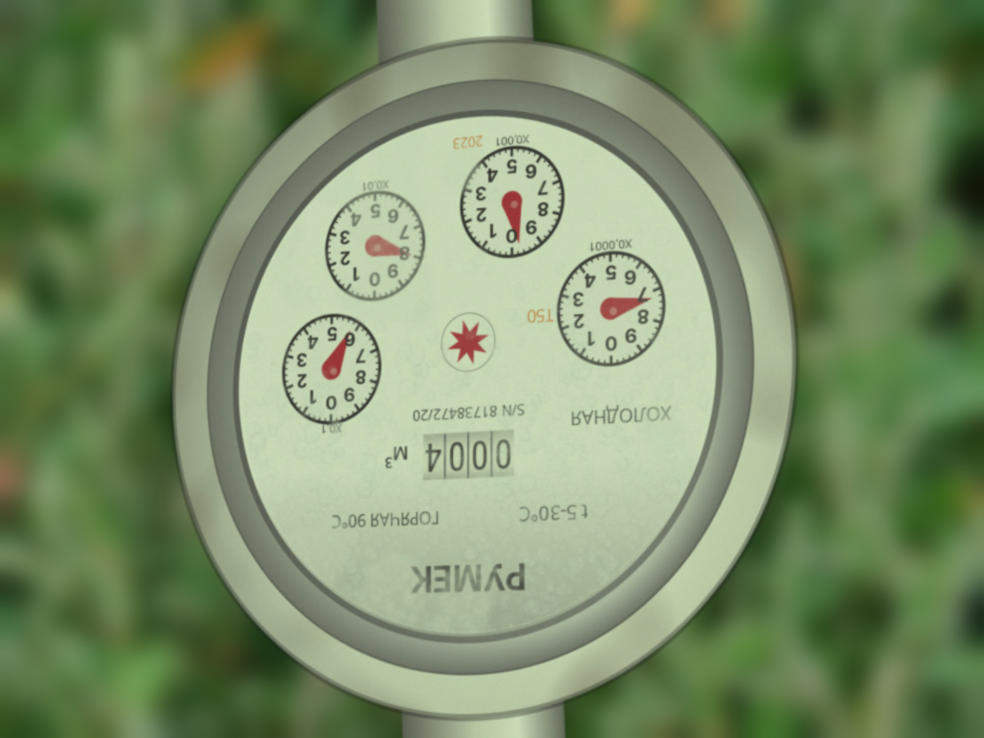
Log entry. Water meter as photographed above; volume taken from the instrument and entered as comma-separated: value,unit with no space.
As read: 4.5797,m³
